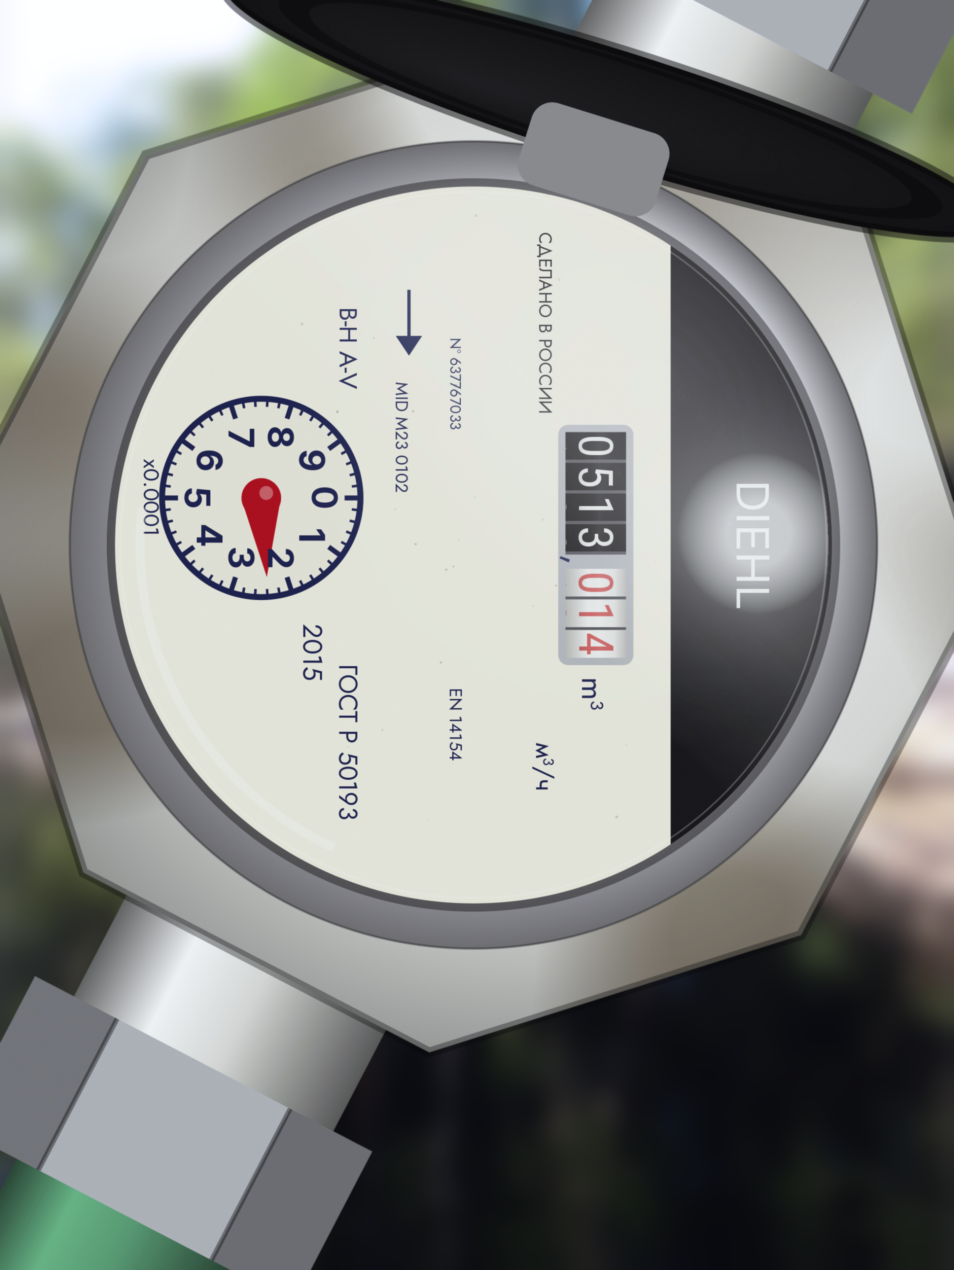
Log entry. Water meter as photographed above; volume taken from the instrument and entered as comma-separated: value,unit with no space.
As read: 513.0142,m³
